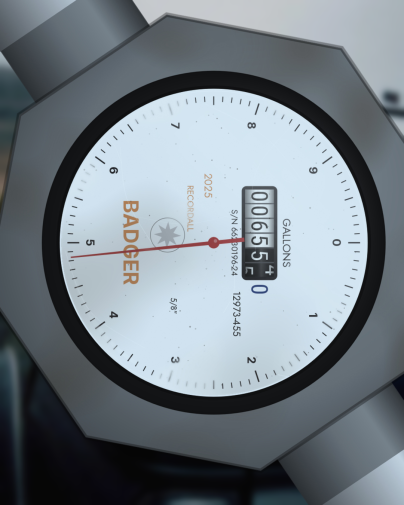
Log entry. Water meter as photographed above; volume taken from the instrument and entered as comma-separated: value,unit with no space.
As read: 65544.8,gal
